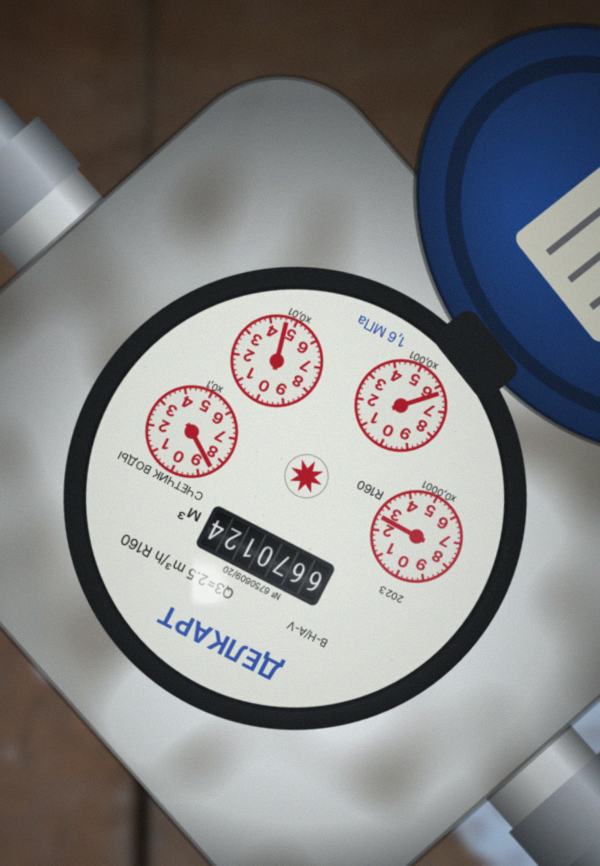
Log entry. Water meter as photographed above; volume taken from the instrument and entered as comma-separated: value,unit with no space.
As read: 6670124.8462,m³
